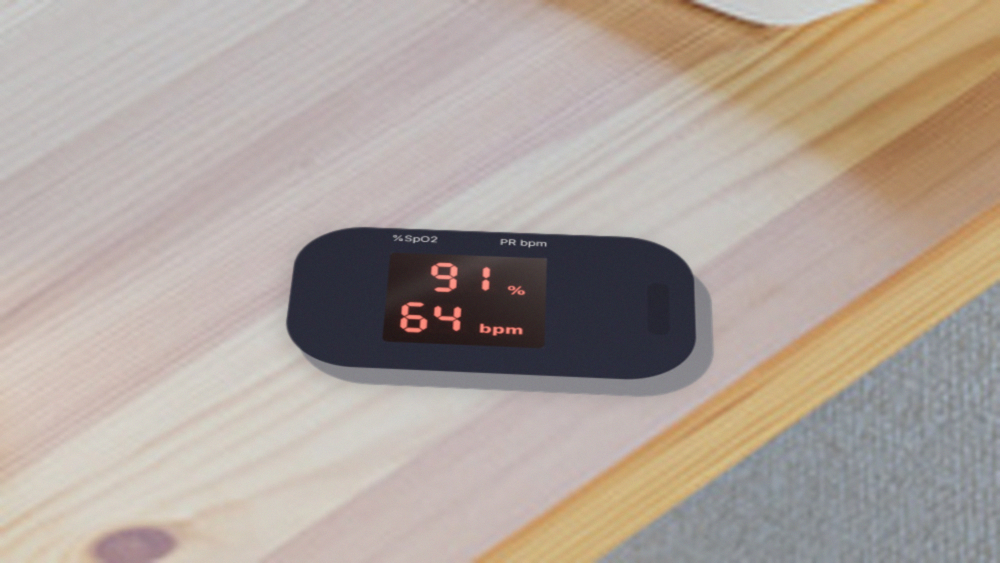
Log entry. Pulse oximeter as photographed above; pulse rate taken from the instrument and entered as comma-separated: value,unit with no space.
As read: 64,bpm
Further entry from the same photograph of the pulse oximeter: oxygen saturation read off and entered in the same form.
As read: 91,%
